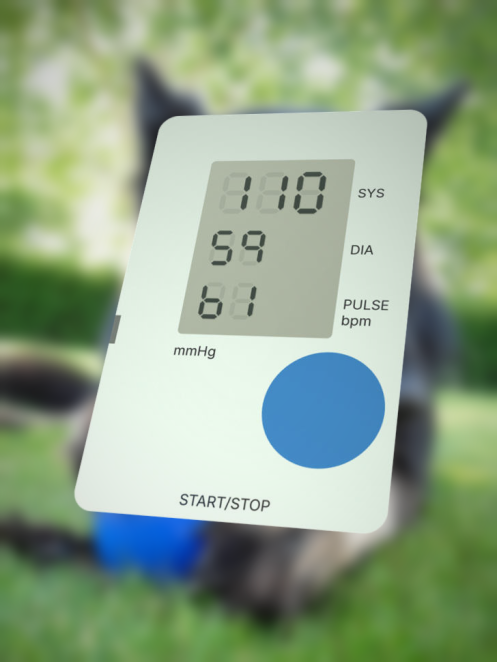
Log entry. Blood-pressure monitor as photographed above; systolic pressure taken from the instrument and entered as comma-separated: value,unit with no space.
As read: 110,mmHg
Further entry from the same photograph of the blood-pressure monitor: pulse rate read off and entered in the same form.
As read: 61,bpm
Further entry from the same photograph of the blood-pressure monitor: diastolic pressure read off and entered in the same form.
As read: 59,mmHg
